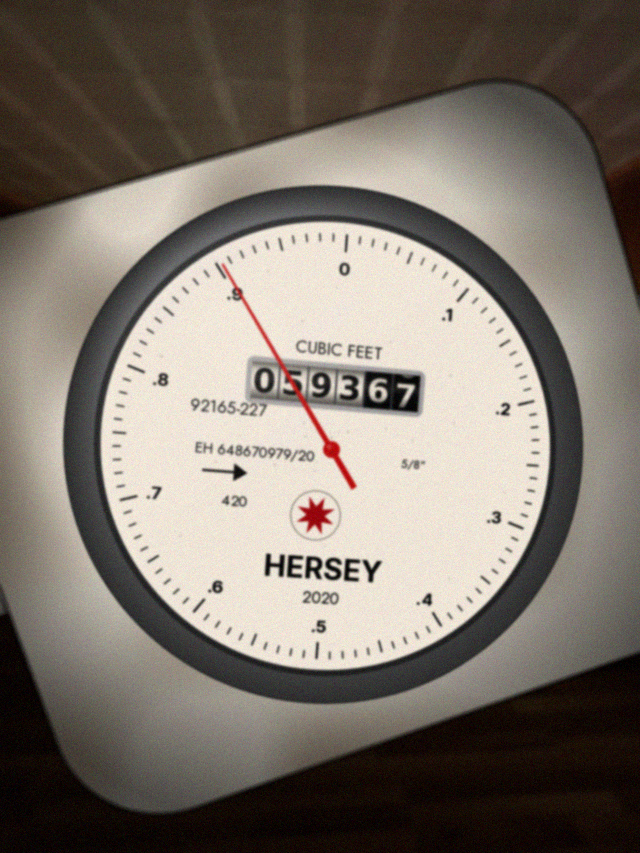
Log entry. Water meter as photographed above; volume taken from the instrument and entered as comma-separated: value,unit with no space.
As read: 59366.90,ft³
